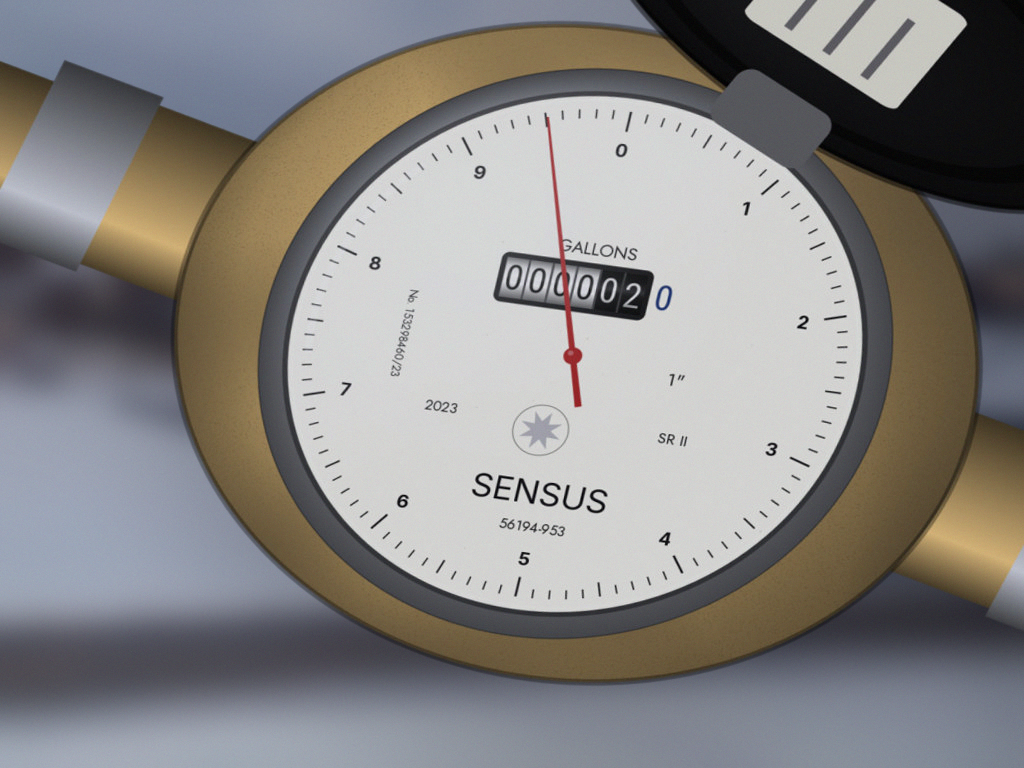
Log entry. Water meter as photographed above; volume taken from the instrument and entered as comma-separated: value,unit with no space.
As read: 19.5,gal
